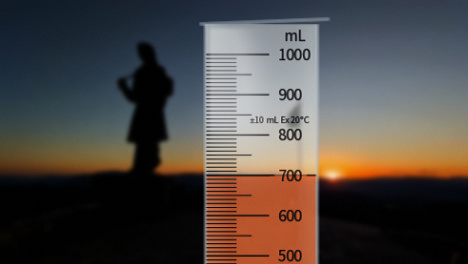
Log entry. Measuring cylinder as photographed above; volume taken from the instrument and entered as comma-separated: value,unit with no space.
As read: 700,mL
